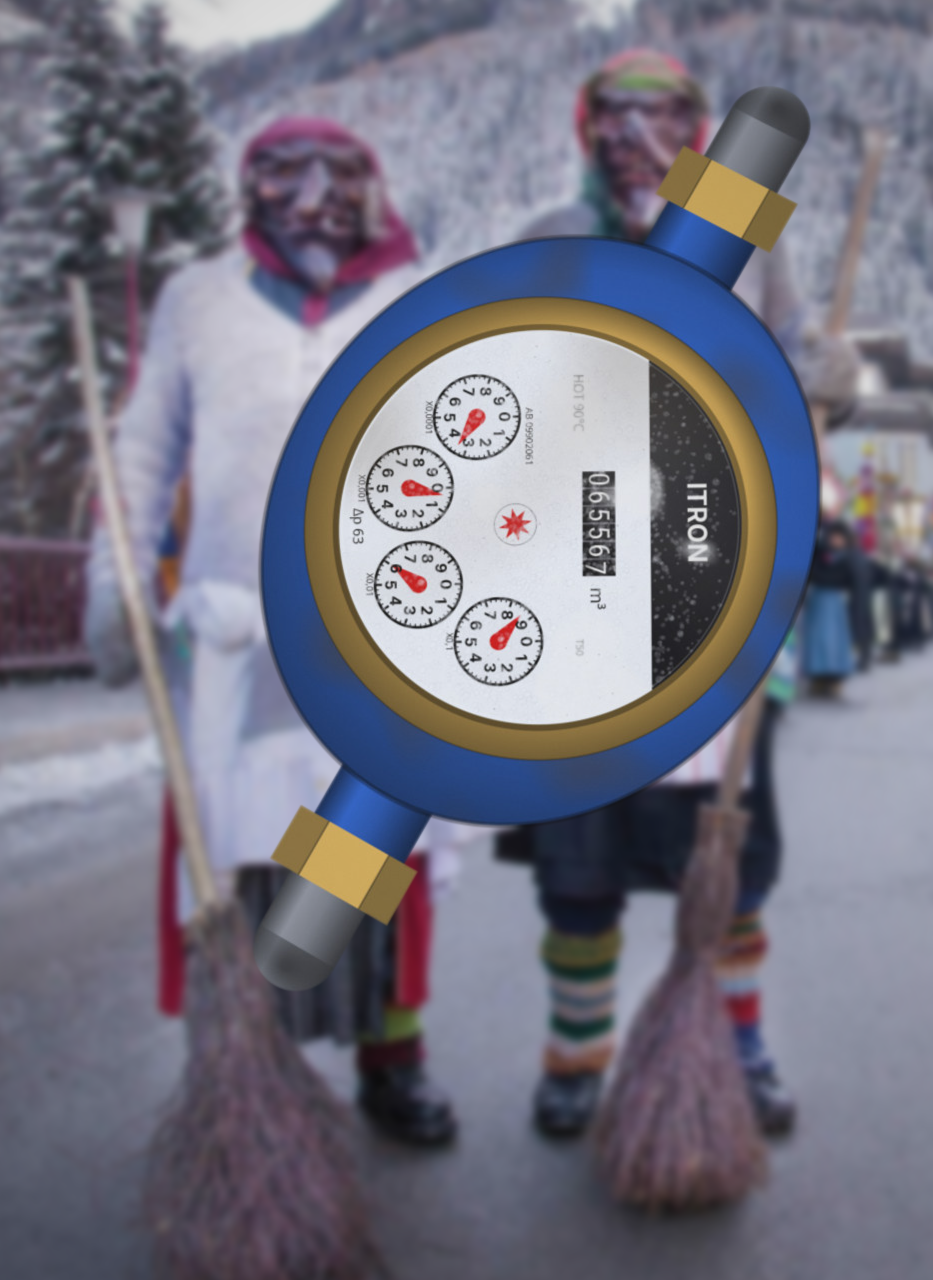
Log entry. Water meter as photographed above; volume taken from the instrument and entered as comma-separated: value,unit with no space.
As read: 65566.8603,m³
